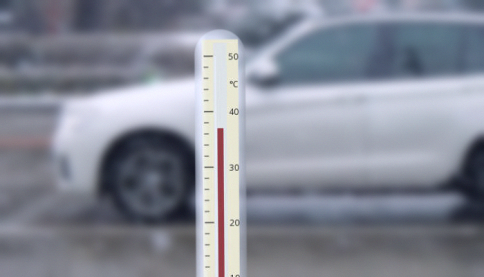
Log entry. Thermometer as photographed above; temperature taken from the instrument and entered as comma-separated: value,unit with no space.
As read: 37,°C
